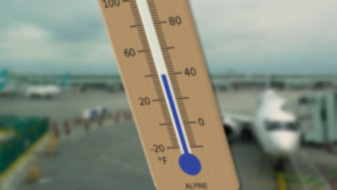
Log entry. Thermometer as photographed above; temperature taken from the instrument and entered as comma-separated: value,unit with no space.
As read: 40,°F
